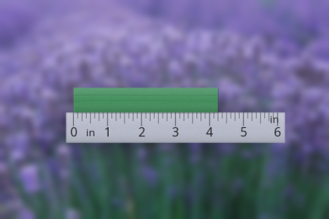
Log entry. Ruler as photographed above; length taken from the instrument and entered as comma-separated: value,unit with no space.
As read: 4.25,in
